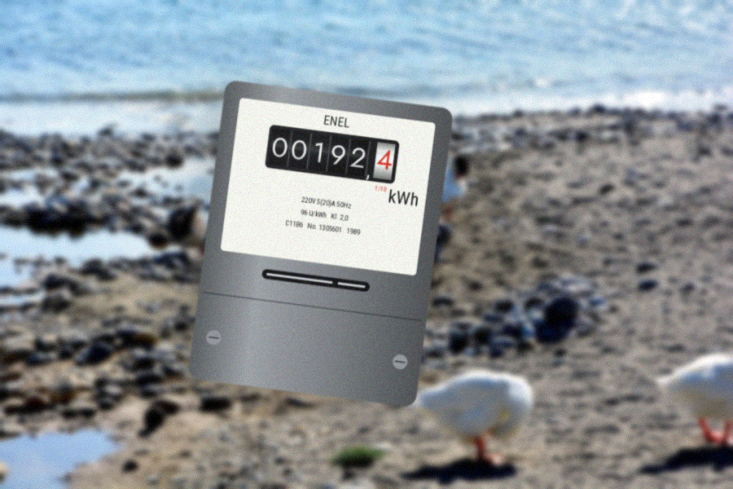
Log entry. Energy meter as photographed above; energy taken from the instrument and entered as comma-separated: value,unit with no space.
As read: 192.4,kWh
